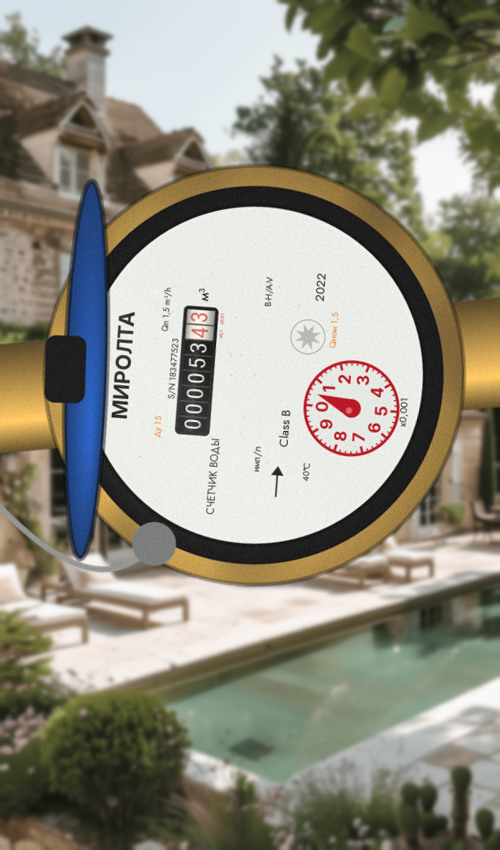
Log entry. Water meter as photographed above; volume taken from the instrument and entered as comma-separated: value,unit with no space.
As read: 53.430,m³
